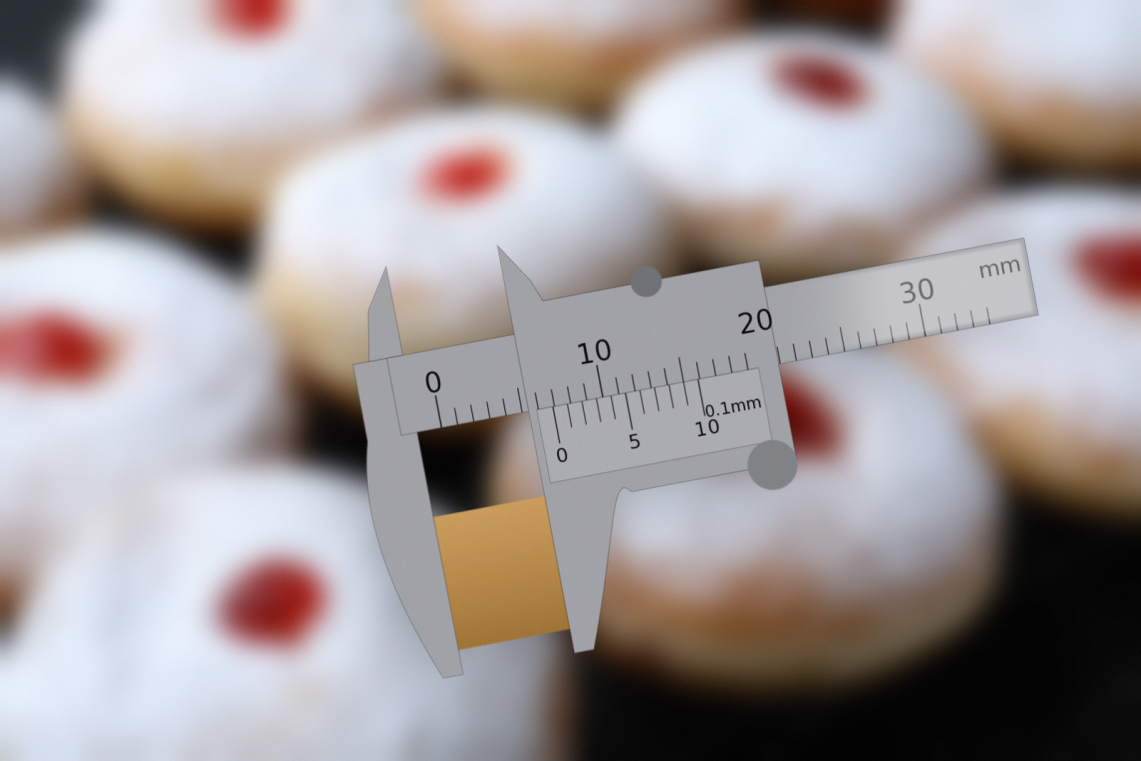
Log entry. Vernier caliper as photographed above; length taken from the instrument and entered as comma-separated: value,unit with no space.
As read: 6.9,mm
